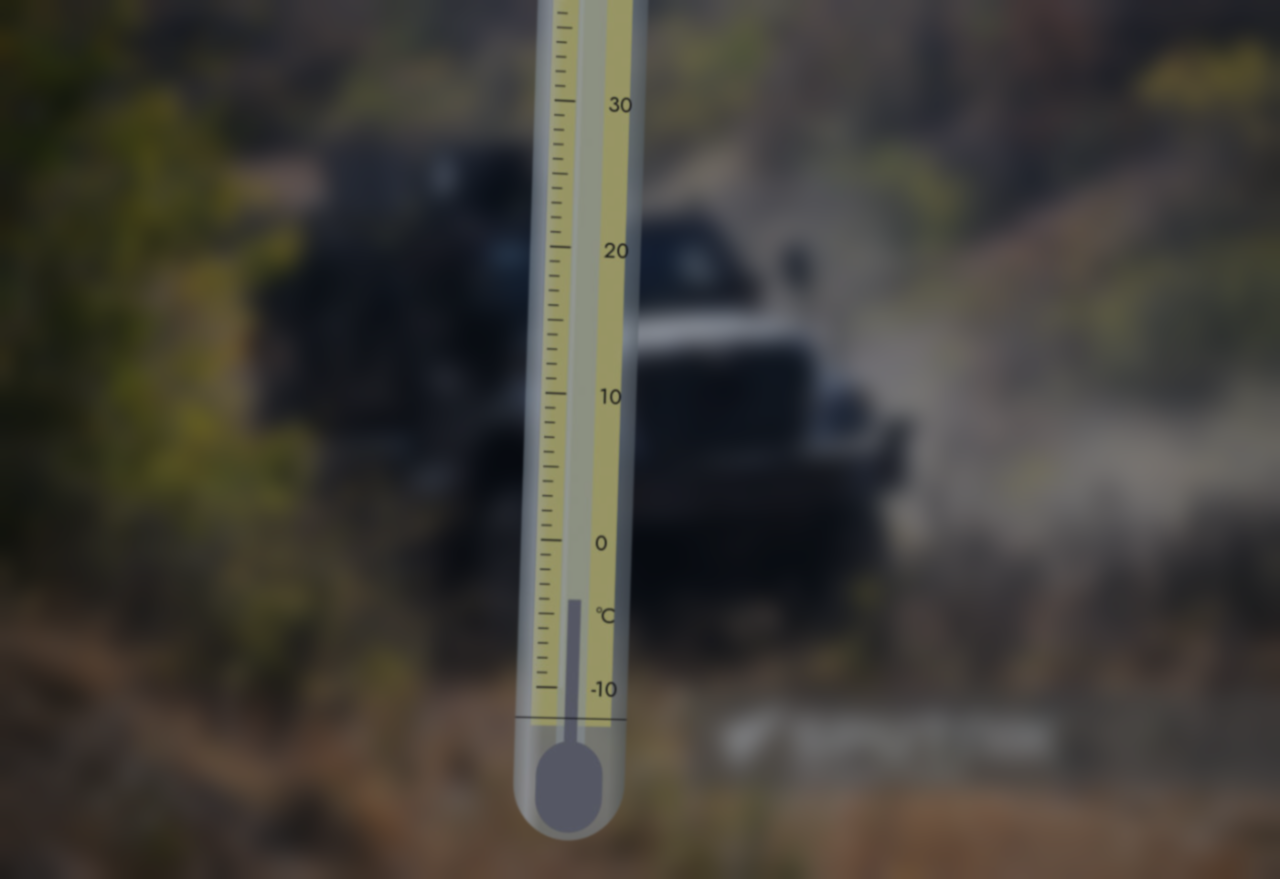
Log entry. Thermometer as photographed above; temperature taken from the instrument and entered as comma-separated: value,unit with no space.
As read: -4,°C
